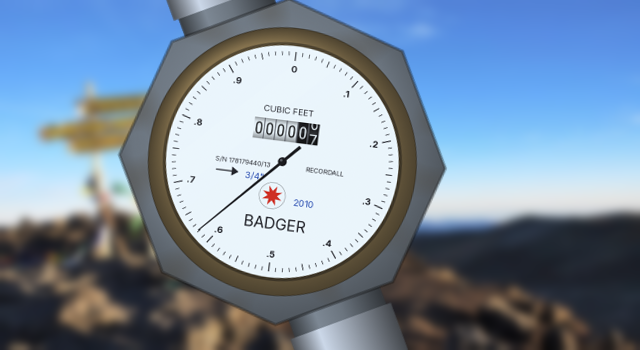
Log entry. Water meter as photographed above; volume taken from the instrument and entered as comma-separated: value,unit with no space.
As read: 6.62,ft³
